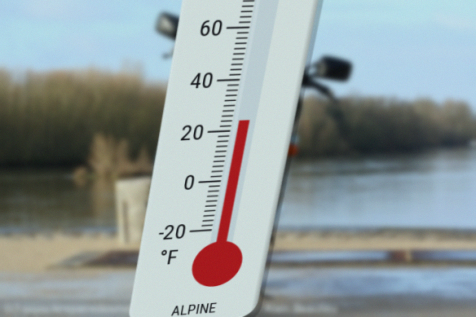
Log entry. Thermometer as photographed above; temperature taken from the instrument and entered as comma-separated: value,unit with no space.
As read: 24,°F
